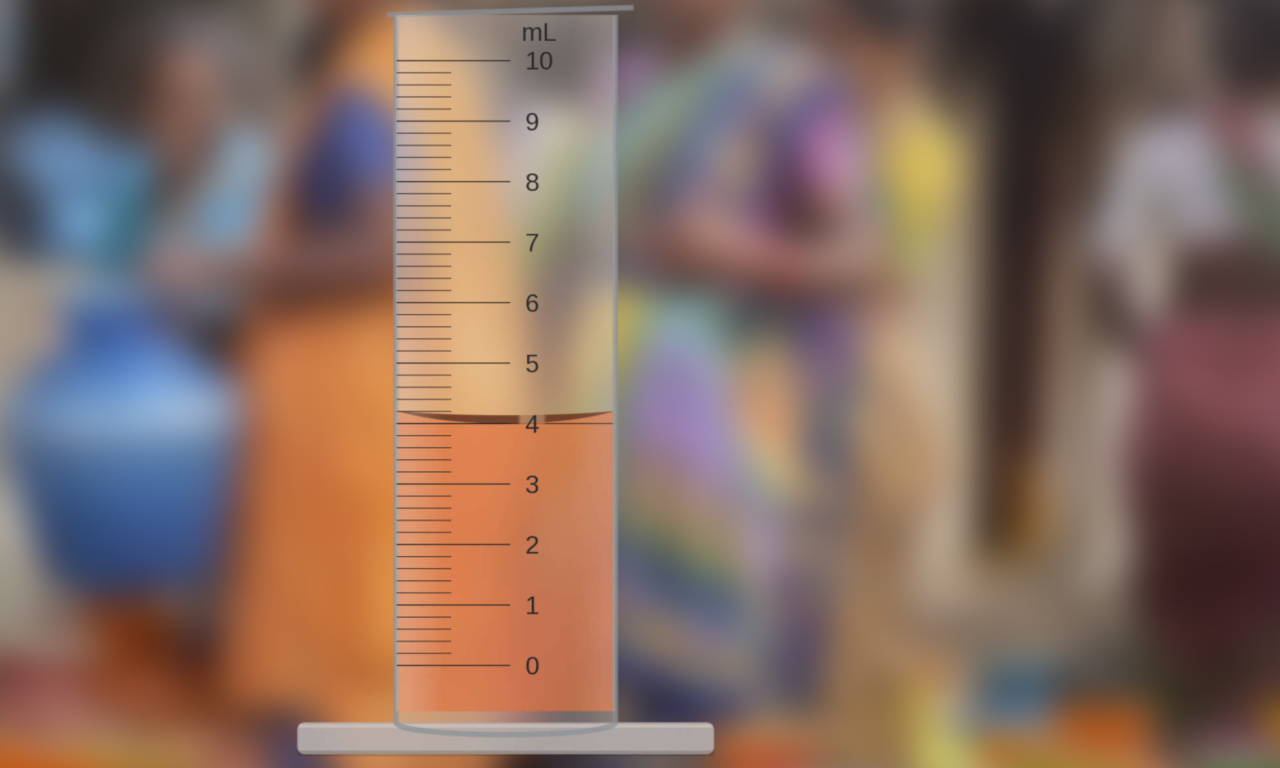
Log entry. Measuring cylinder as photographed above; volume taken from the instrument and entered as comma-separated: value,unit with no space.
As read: 4,mL
